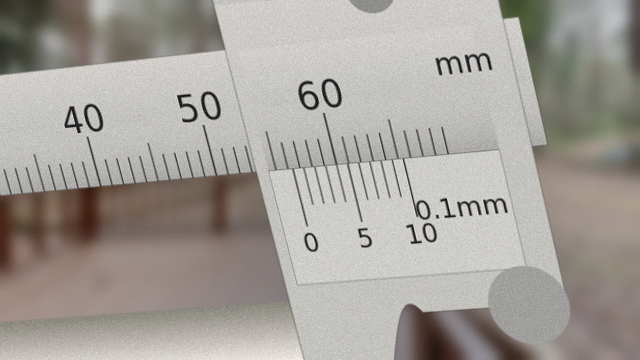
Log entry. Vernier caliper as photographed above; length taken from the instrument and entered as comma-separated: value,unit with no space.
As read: 56.4,mm
